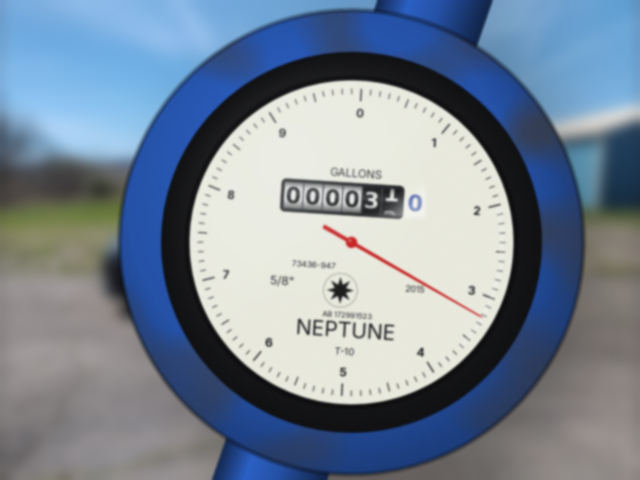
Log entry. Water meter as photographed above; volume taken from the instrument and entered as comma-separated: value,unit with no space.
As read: 313.2,gal
